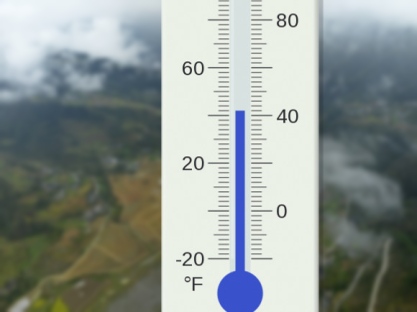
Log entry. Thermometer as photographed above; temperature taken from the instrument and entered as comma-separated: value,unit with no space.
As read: 42,°F
